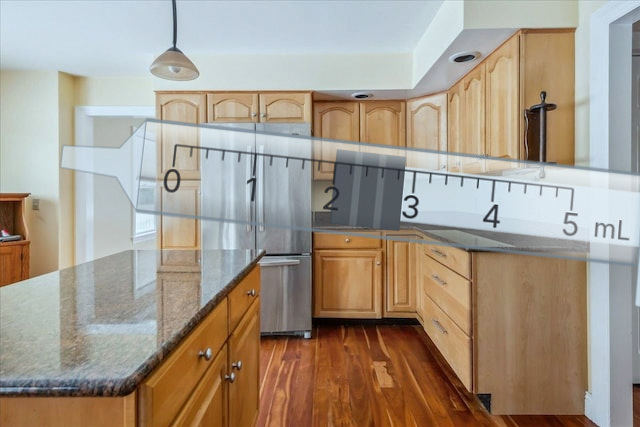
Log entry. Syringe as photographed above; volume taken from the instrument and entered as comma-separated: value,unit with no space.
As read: 2,mL
